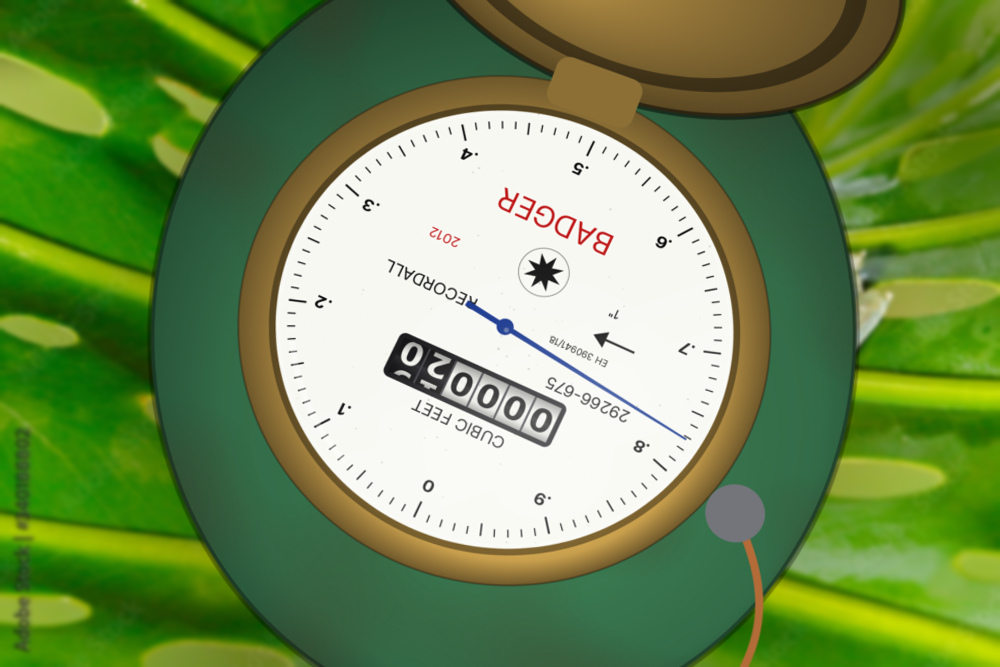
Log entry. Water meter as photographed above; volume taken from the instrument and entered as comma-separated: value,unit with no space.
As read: 19.77,ft³
